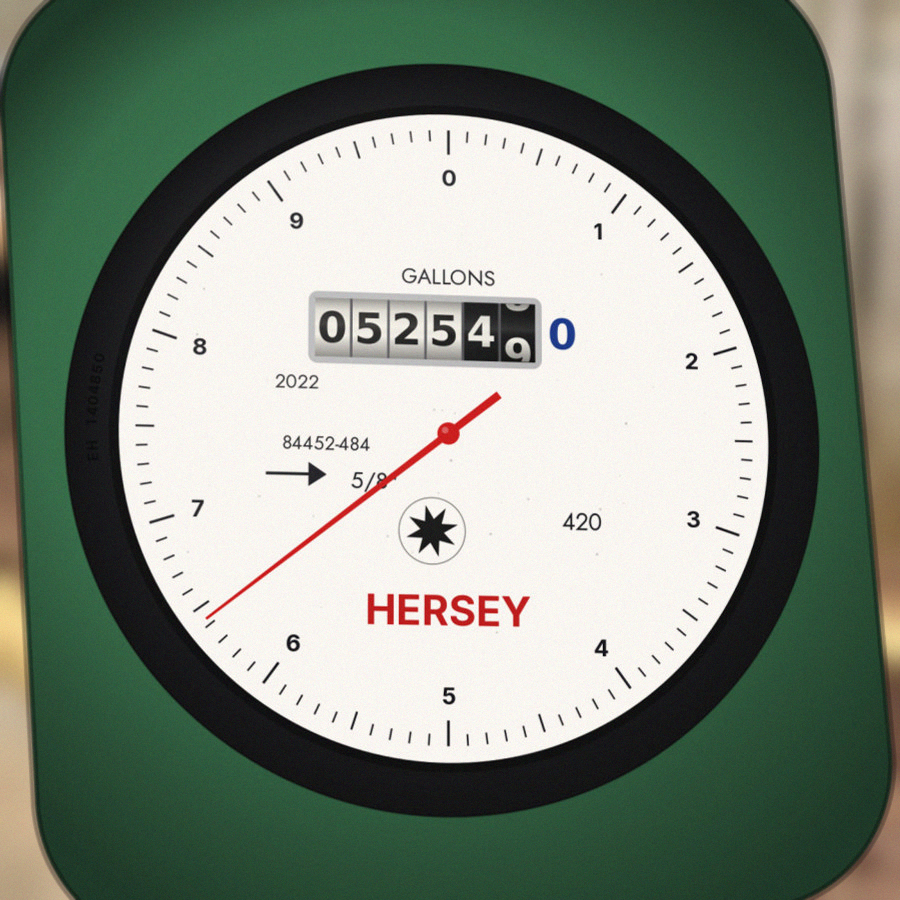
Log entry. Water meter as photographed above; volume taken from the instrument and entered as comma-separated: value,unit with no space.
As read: 525486.4,gal
